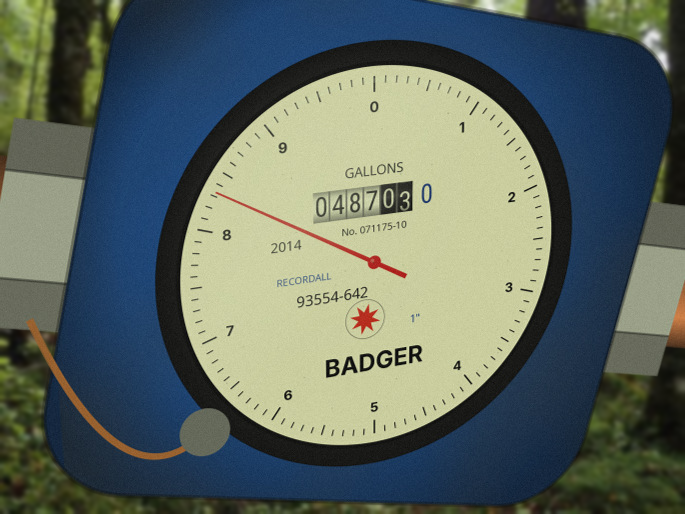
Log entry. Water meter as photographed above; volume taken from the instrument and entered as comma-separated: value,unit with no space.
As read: 487028.3,gal
